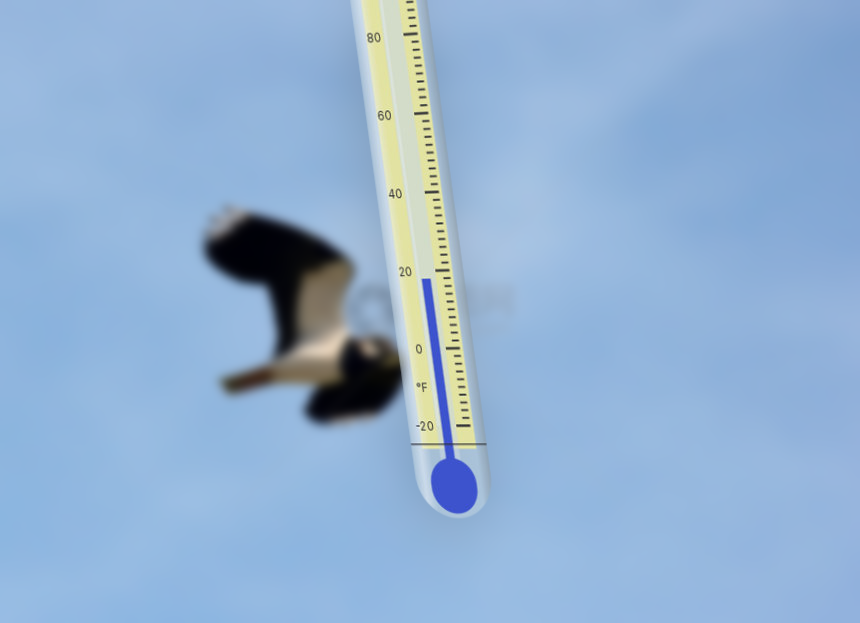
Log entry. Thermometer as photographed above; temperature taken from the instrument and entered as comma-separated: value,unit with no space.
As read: 18,°F
